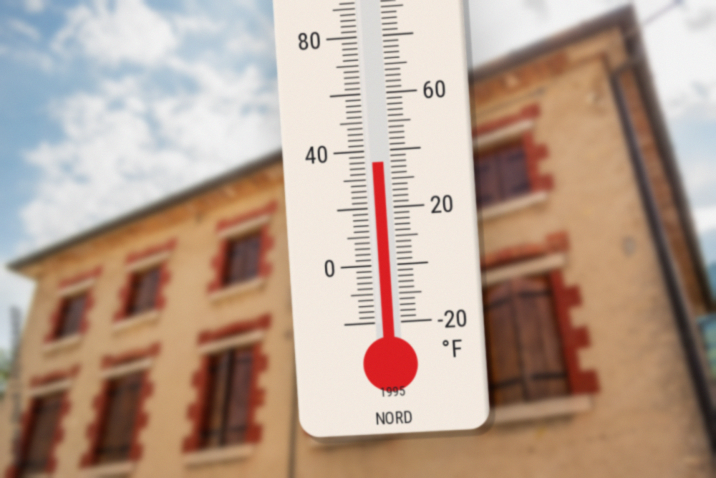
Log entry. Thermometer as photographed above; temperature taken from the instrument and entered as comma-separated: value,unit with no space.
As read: 36,°F
